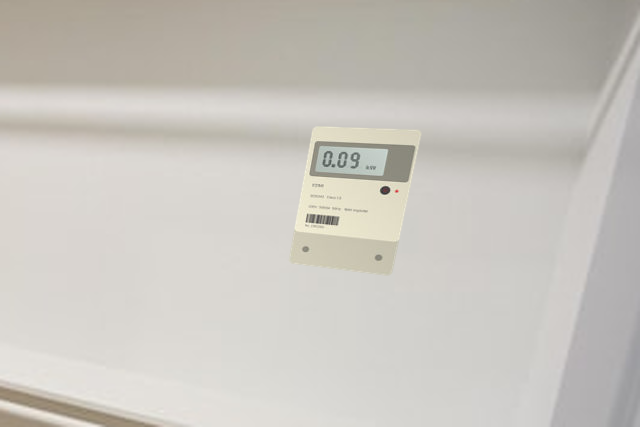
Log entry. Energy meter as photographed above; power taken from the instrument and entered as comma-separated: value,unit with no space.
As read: 0.09,kW
